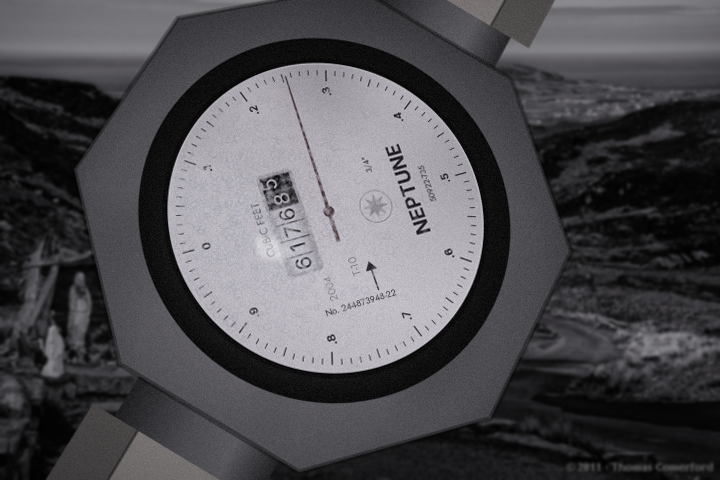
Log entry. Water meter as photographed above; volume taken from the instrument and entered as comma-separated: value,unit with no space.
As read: 617685.25,ft³
